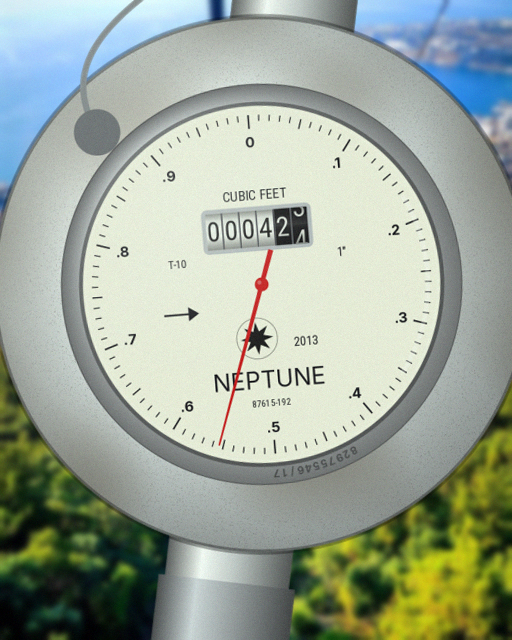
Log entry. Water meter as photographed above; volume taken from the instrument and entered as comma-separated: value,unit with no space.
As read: 423.55,ft³
